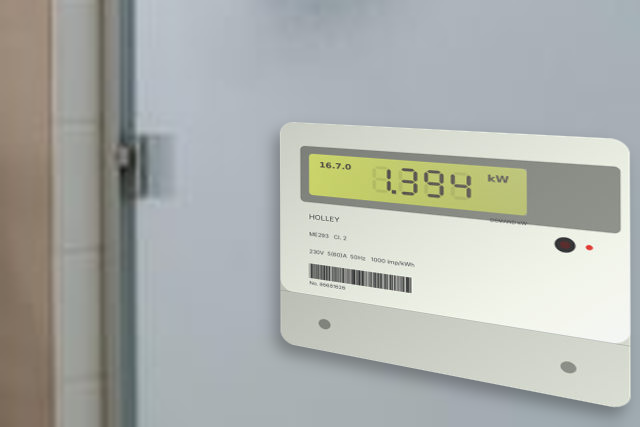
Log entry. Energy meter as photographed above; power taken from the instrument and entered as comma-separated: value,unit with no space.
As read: 1.394,kW
